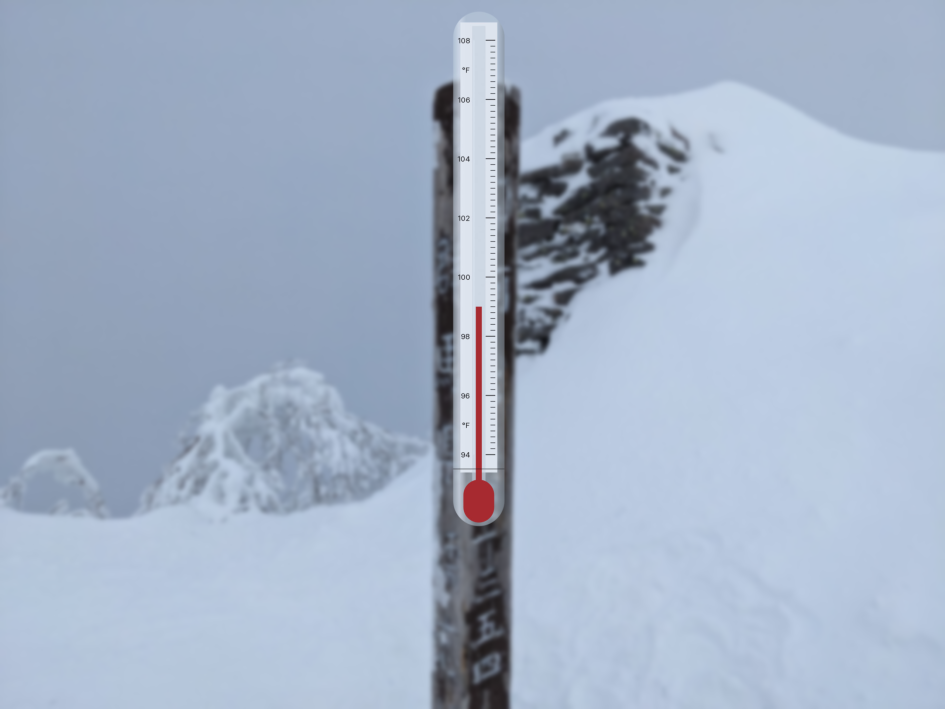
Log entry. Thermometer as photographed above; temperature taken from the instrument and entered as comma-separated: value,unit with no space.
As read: 99,°F
